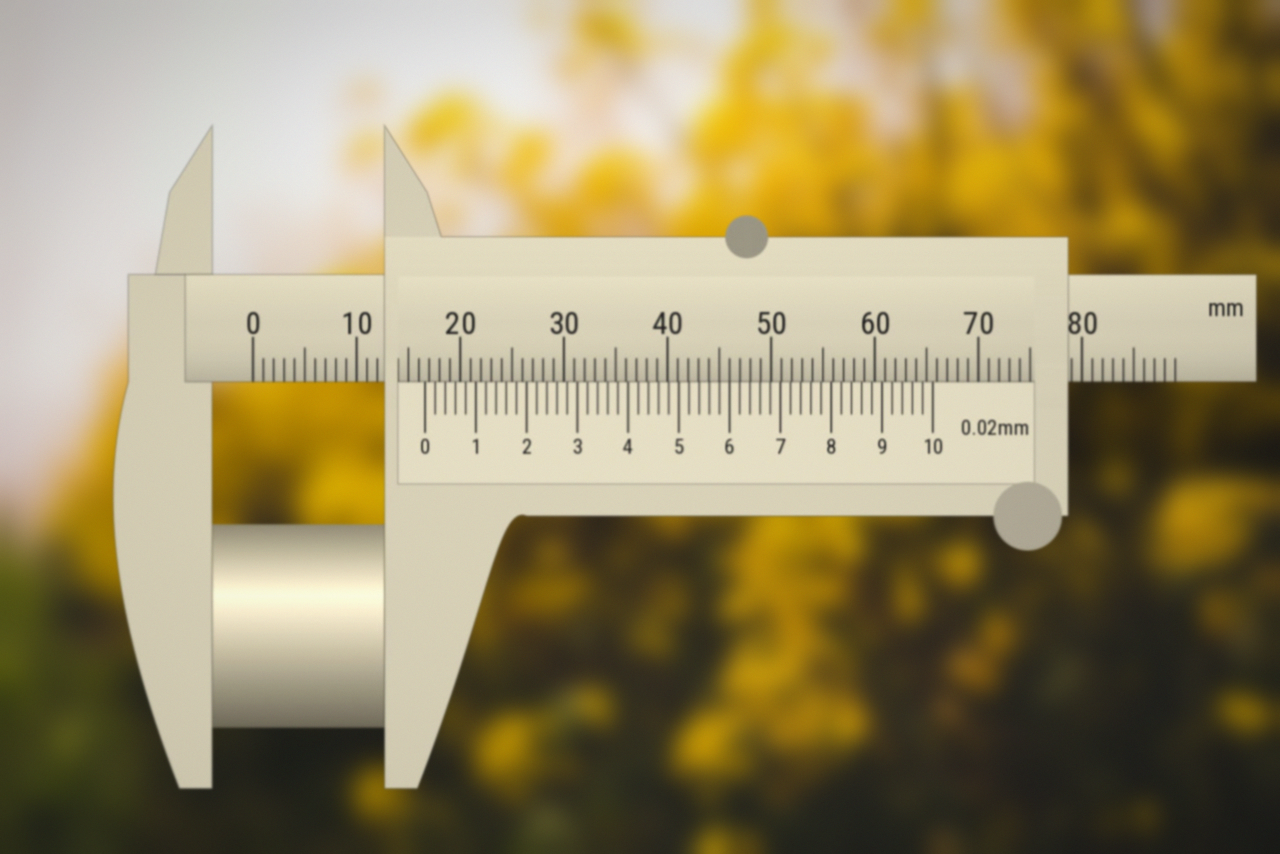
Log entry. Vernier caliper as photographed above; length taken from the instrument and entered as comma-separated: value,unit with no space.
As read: 16.6,mm
